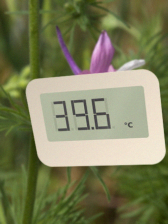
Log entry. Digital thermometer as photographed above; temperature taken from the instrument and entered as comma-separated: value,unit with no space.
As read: 39.6,°C
